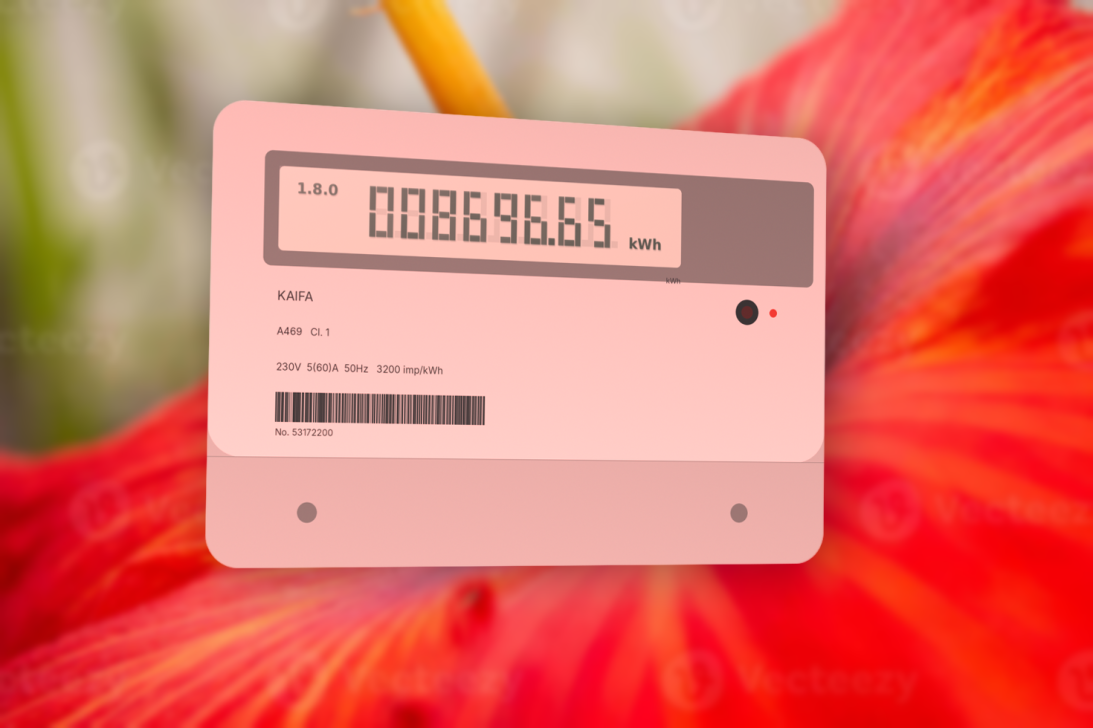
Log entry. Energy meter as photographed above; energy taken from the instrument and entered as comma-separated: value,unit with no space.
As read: 8696.65,kWh
